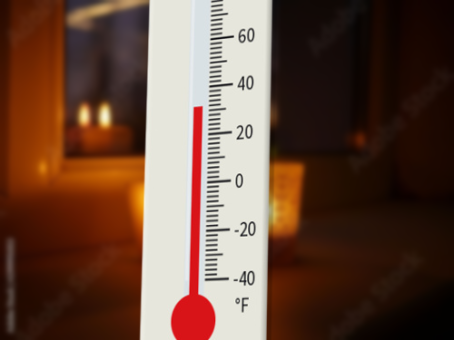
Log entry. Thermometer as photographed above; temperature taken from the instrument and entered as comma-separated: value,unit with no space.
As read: 32,°F
